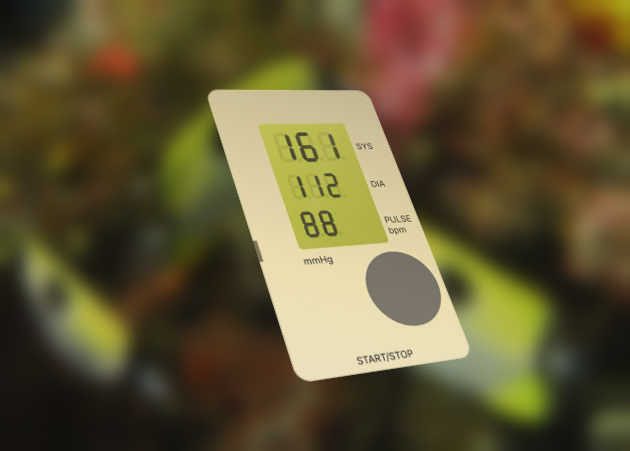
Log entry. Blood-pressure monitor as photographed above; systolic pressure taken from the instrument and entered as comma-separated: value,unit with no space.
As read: 161,mmHg
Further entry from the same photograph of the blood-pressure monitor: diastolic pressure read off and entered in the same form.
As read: 112,mmHg
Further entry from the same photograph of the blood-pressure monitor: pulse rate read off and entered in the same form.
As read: 88,bpm
